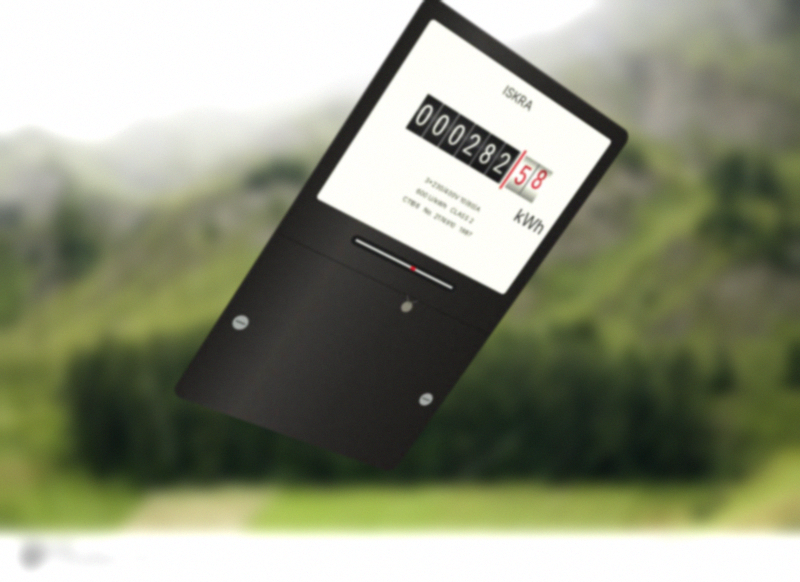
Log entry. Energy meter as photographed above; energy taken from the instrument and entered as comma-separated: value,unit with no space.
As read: 282.58,kWh
